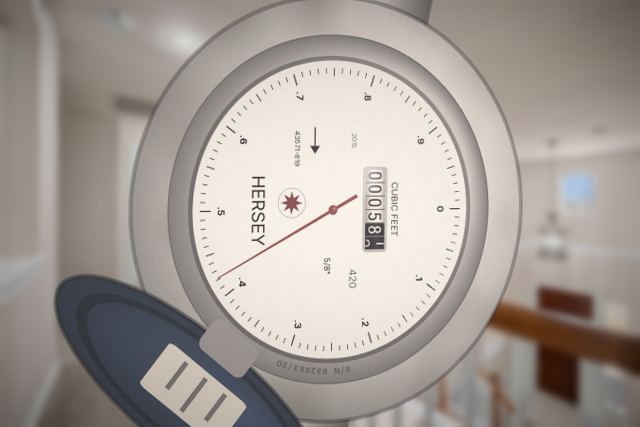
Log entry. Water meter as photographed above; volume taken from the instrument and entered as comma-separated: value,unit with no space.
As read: 581.42,ft³
